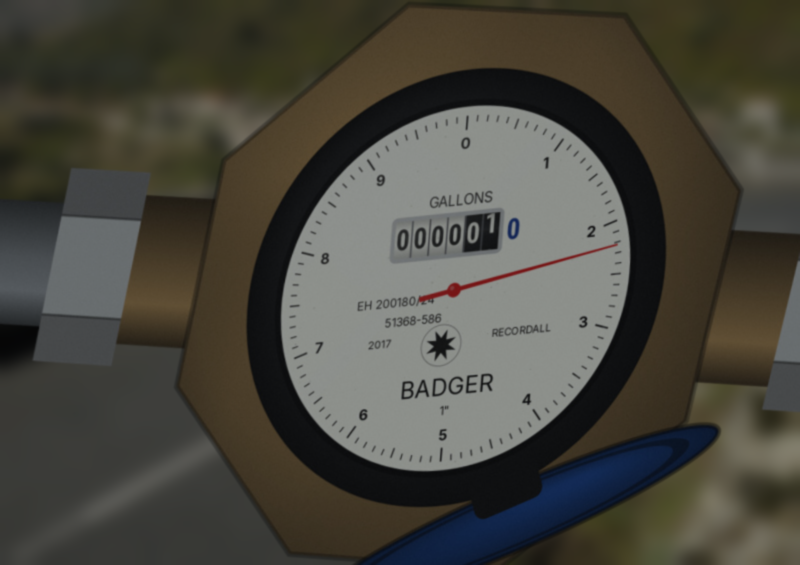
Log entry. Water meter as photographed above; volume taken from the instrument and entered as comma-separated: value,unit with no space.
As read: 12.2,gal
